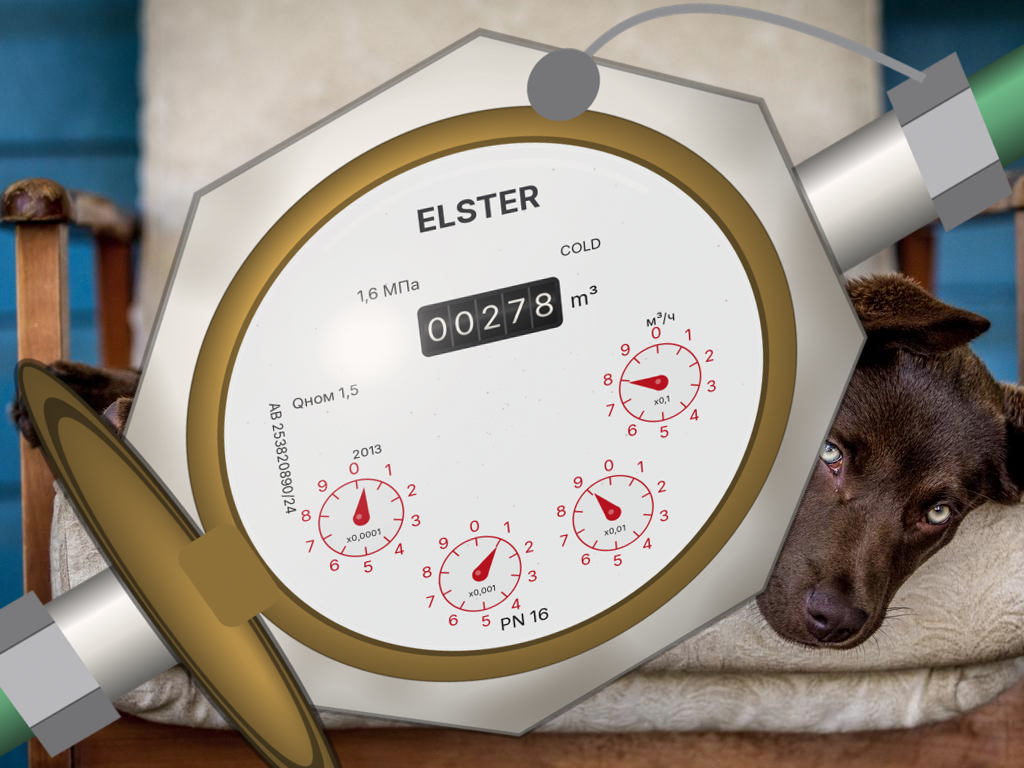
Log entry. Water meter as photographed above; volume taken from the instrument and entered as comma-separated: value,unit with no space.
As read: 278.7910,m³
